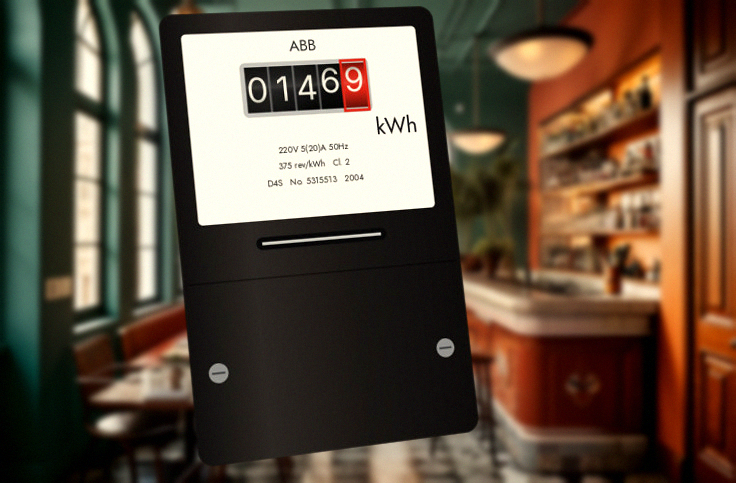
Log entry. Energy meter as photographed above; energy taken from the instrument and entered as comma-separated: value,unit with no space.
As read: 146.9,kWh
